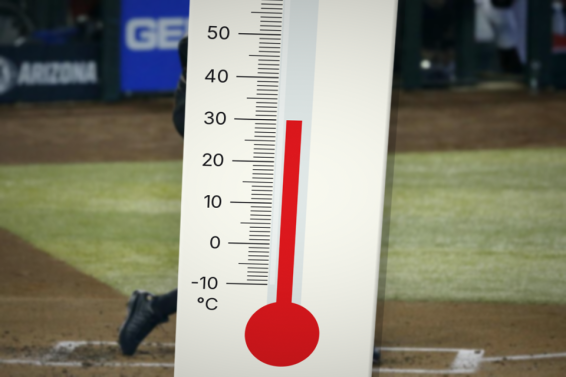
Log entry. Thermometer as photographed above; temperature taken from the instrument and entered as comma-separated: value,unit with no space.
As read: 30,°C
